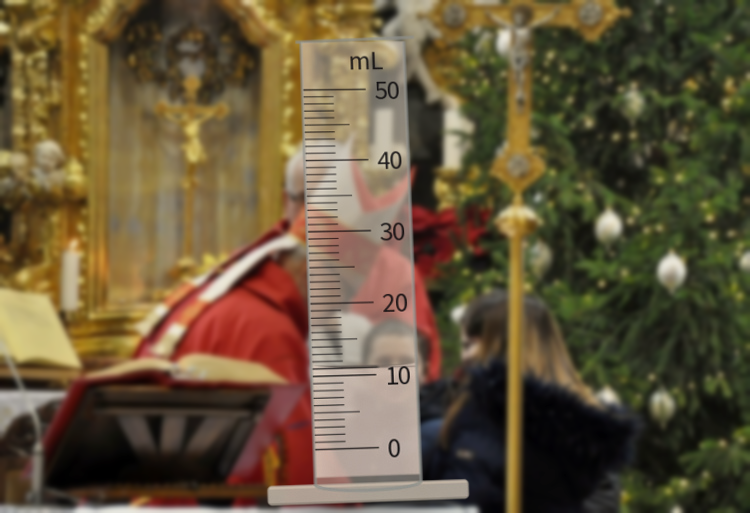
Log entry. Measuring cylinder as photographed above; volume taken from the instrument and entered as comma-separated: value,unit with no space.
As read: 11,mL
